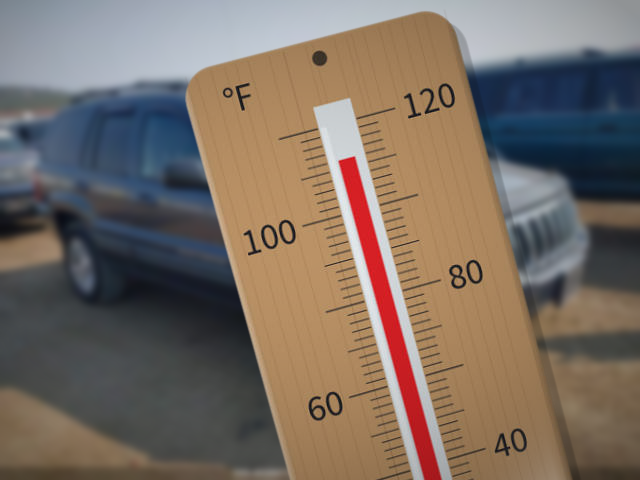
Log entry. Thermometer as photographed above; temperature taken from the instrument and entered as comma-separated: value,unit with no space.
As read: 112,°F
